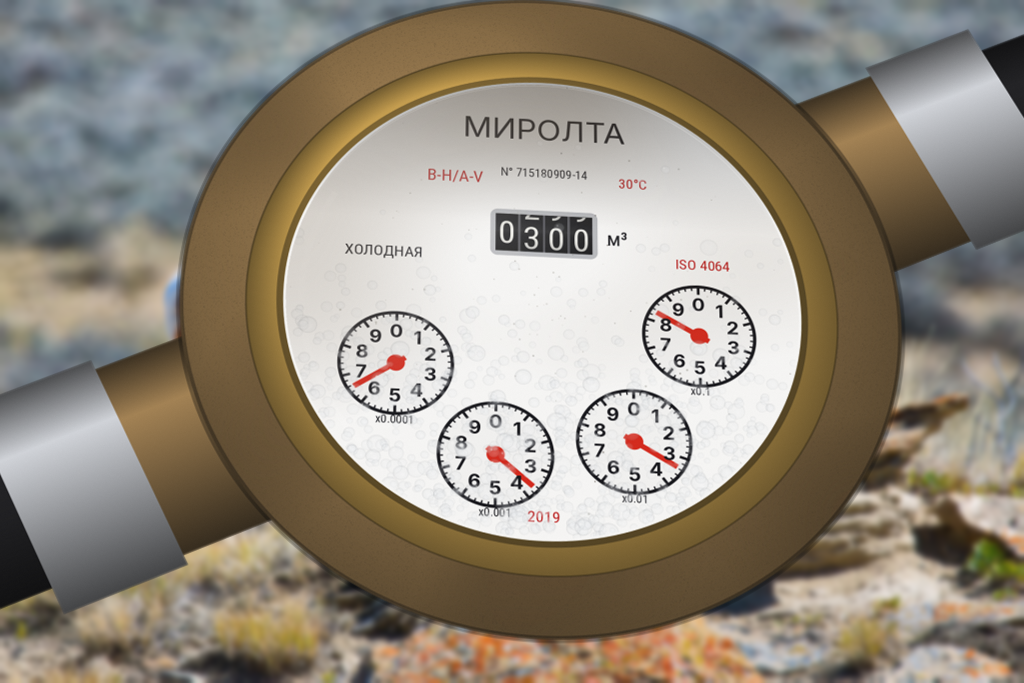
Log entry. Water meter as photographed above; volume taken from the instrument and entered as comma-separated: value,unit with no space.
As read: 299.8336,m³
